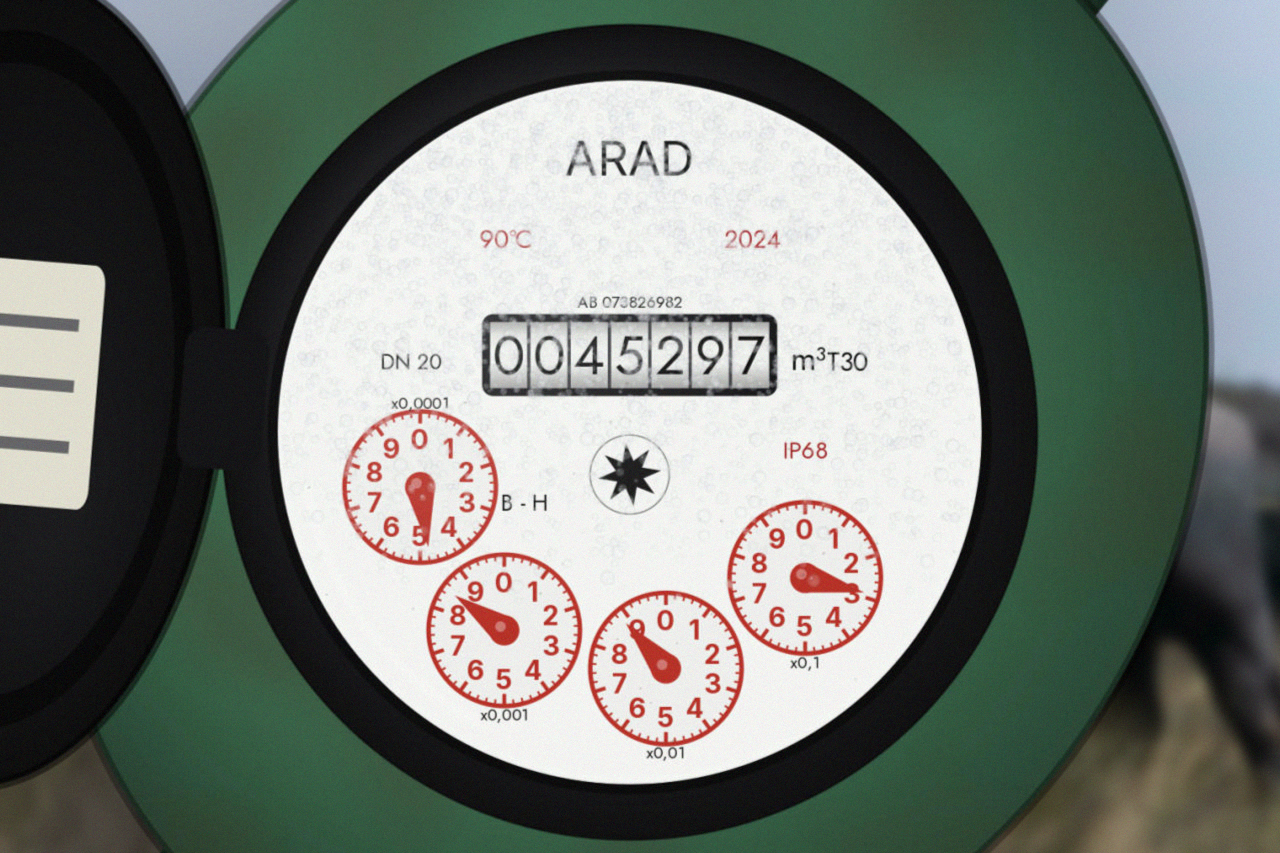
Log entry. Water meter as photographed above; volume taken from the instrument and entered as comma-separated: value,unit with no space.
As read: 45297.2884,m³
